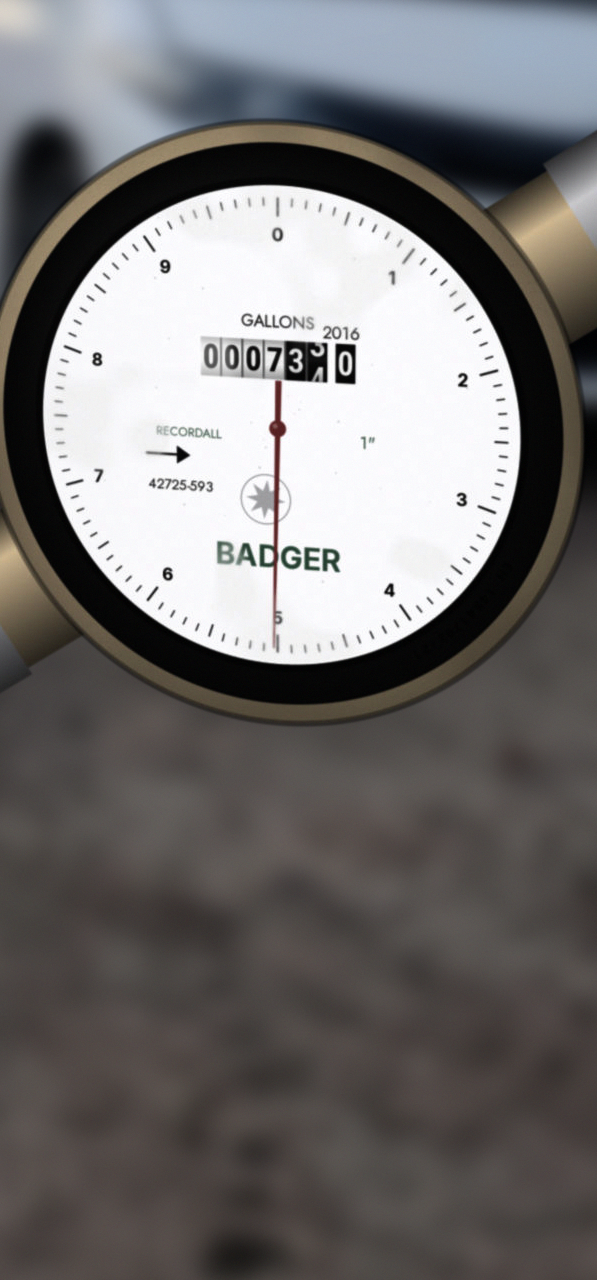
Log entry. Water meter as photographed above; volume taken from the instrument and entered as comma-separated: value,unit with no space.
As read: 7335.0,gal
